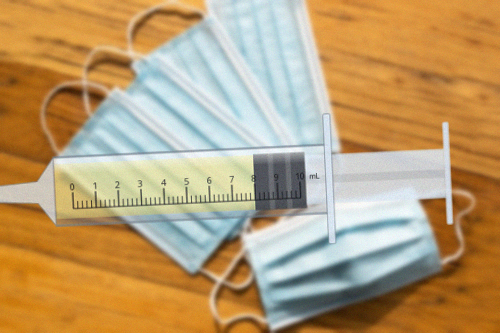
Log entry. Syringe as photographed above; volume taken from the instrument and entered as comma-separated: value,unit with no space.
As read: 8,mL
